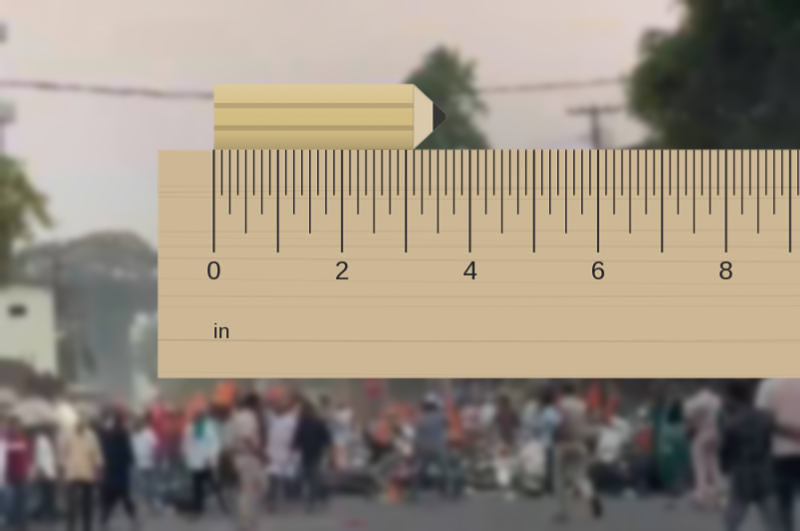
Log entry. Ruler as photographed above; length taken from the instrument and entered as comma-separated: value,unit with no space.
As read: 3.625,in
